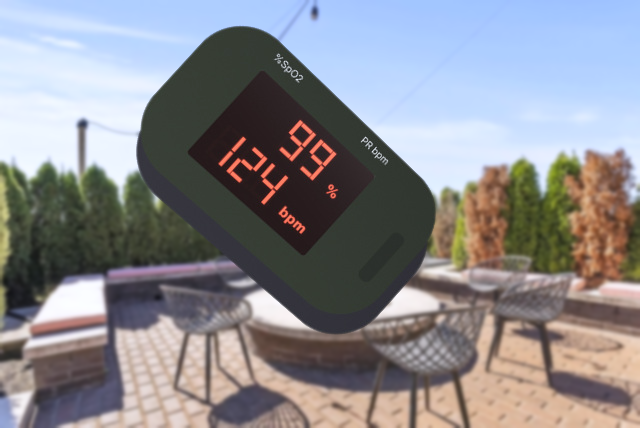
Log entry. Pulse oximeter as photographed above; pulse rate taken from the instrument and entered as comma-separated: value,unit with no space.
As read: 124,bpm
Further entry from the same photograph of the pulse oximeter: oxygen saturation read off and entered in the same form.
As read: 99,%
